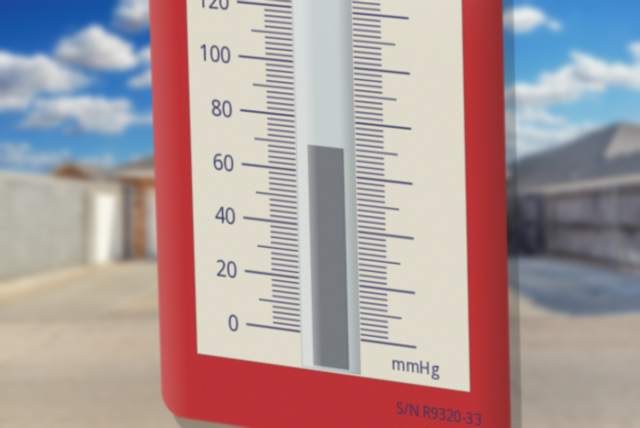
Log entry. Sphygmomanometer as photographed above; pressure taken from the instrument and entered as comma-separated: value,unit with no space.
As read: 70,mmHg
